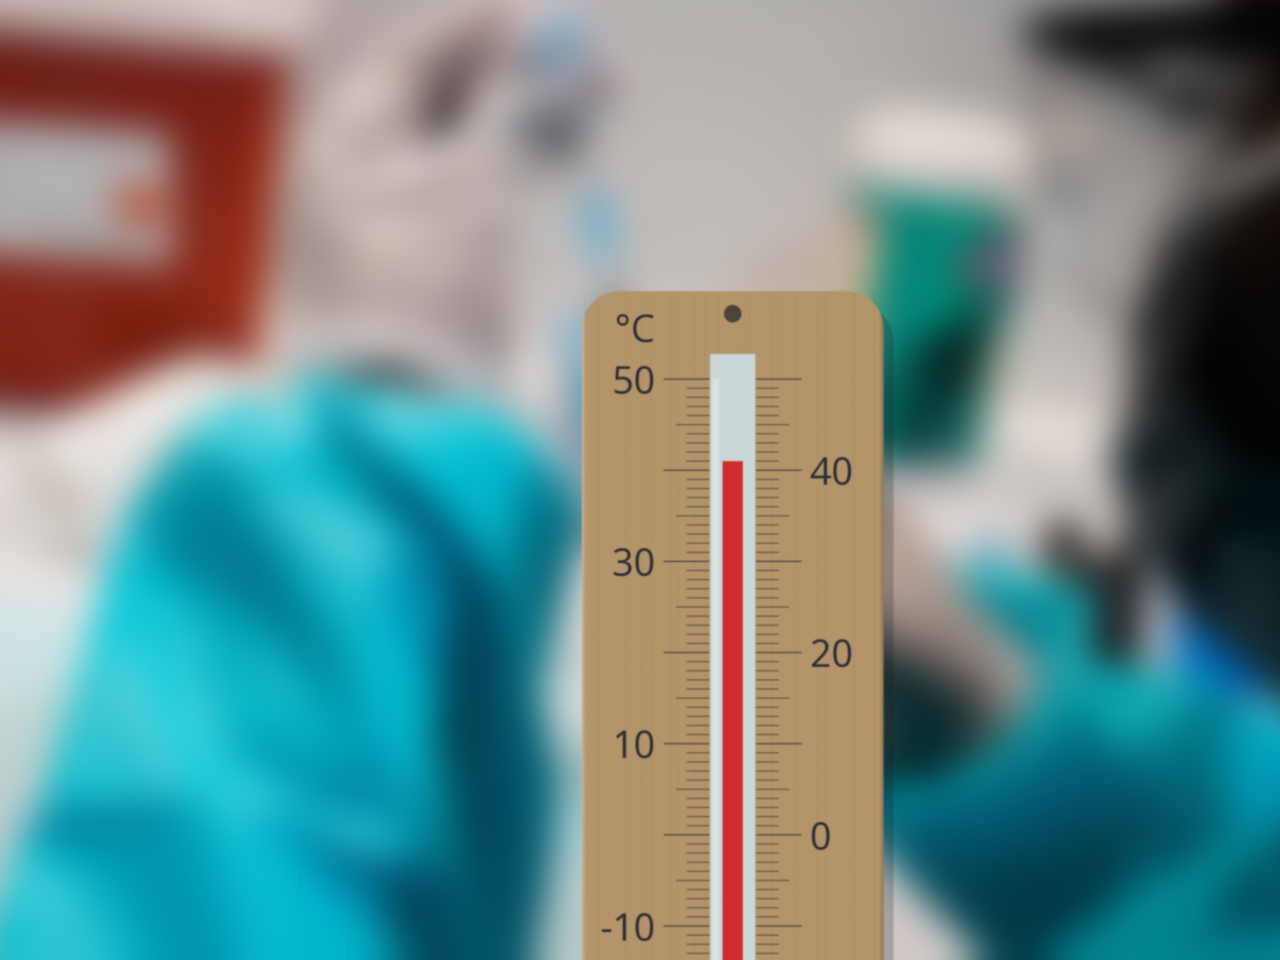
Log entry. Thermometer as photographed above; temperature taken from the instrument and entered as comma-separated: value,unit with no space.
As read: 41,°C
